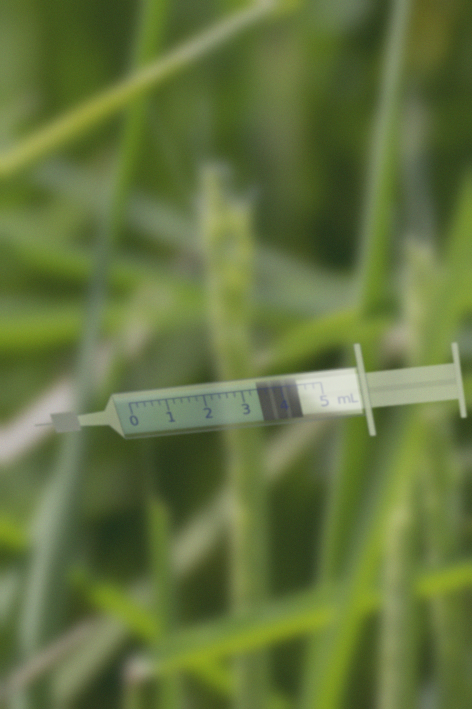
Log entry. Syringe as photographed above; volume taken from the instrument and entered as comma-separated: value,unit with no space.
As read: 3.4,mL
